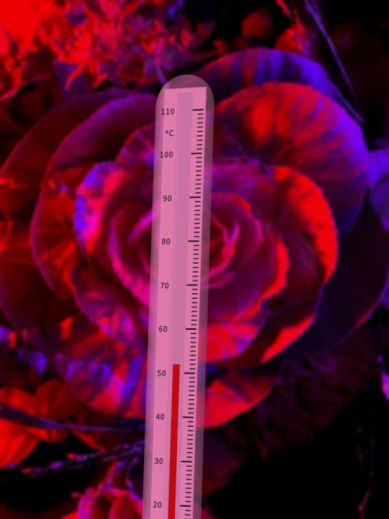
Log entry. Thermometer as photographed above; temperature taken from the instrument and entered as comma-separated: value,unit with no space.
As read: 52,°C
